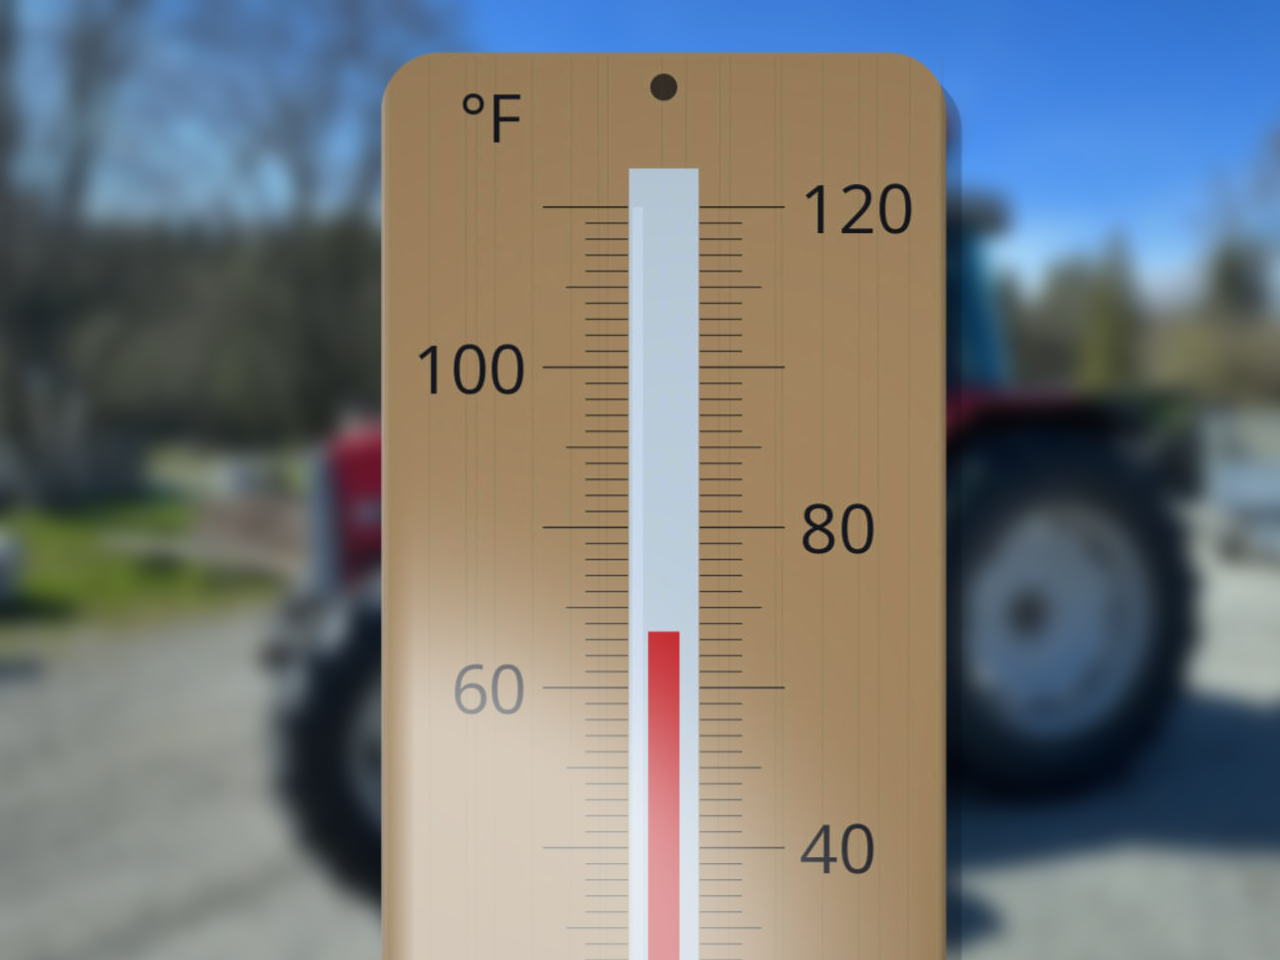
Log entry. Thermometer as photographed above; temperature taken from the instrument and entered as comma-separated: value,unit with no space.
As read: 67,°F
